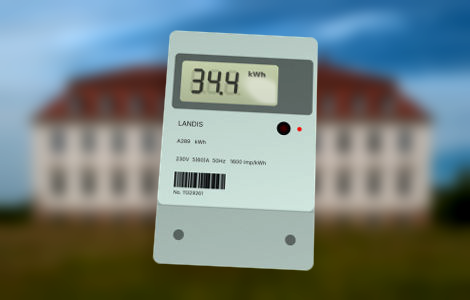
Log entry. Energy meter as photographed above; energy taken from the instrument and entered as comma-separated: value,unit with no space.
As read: 34.4,kWh
